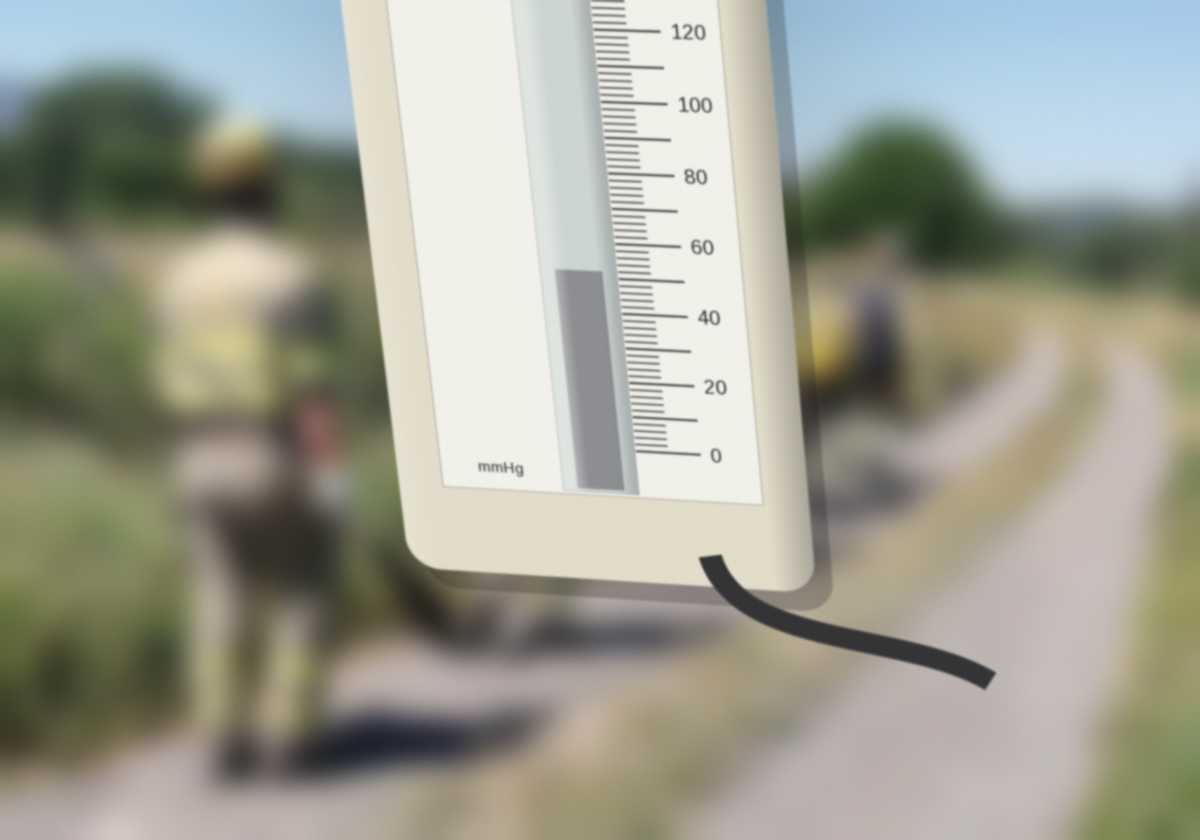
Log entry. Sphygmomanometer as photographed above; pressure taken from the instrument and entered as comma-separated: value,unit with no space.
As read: 52,mmHg
